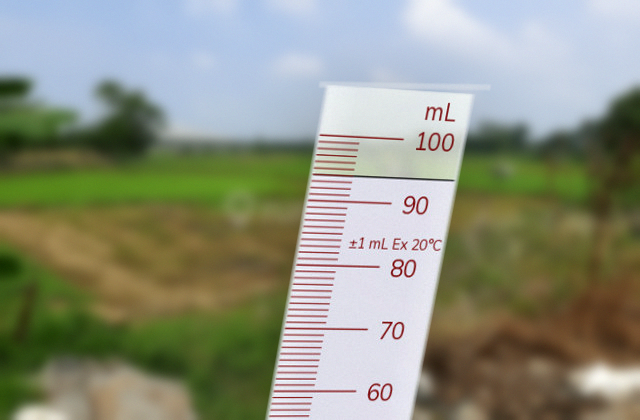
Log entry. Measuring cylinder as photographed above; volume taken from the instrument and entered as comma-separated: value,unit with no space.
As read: 94,mL
